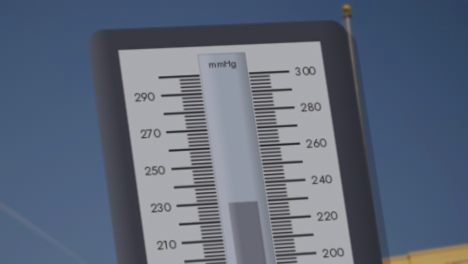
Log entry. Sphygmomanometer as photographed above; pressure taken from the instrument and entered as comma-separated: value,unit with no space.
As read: 230,mmHg
